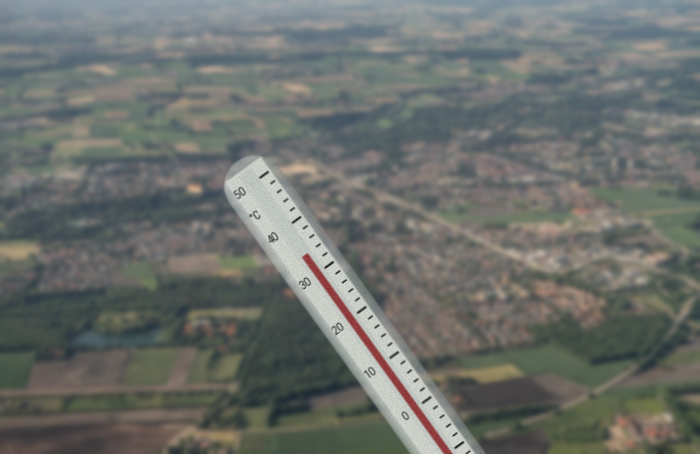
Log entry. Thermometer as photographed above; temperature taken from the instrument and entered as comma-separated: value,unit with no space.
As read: 34,°C
